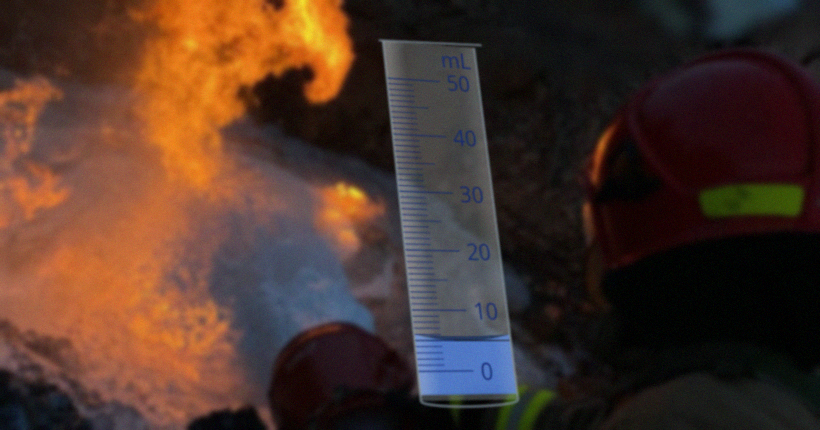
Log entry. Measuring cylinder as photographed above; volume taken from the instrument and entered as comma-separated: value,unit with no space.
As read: 5,mL
